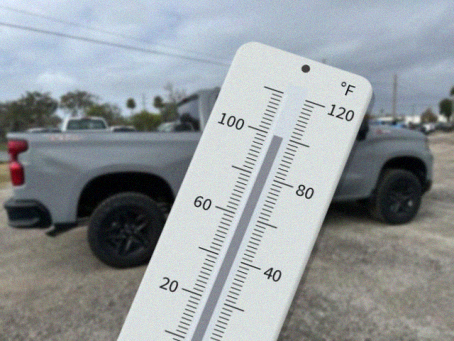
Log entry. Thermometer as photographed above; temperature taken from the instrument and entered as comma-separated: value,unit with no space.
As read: 100,°F
